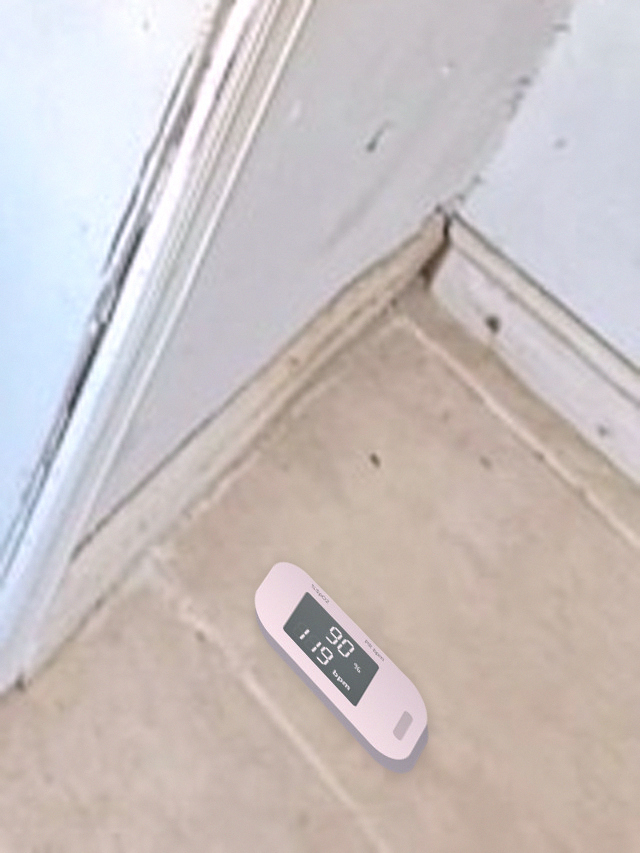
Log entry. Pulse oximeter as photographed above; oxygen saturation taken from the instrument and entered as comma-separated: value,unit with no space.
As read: 90,%
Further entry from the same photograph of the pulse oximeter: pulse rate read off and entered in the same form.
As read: 119,bpm
